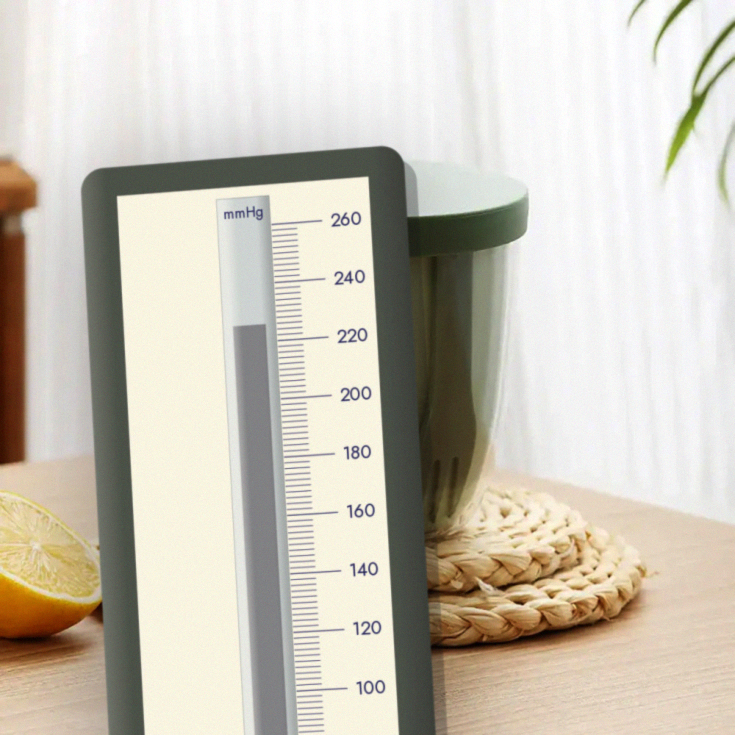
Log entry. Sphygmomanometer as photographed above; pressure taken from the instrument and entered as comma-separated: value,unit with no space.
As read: 226,mmHg
